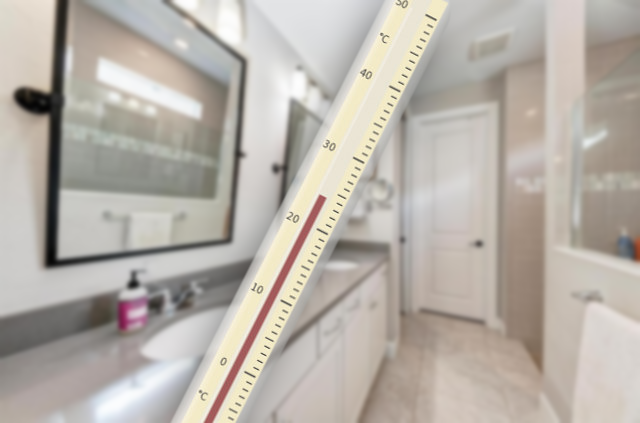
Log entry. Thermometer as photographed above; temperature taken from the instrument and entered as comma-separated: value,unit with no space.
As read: 24,°C
